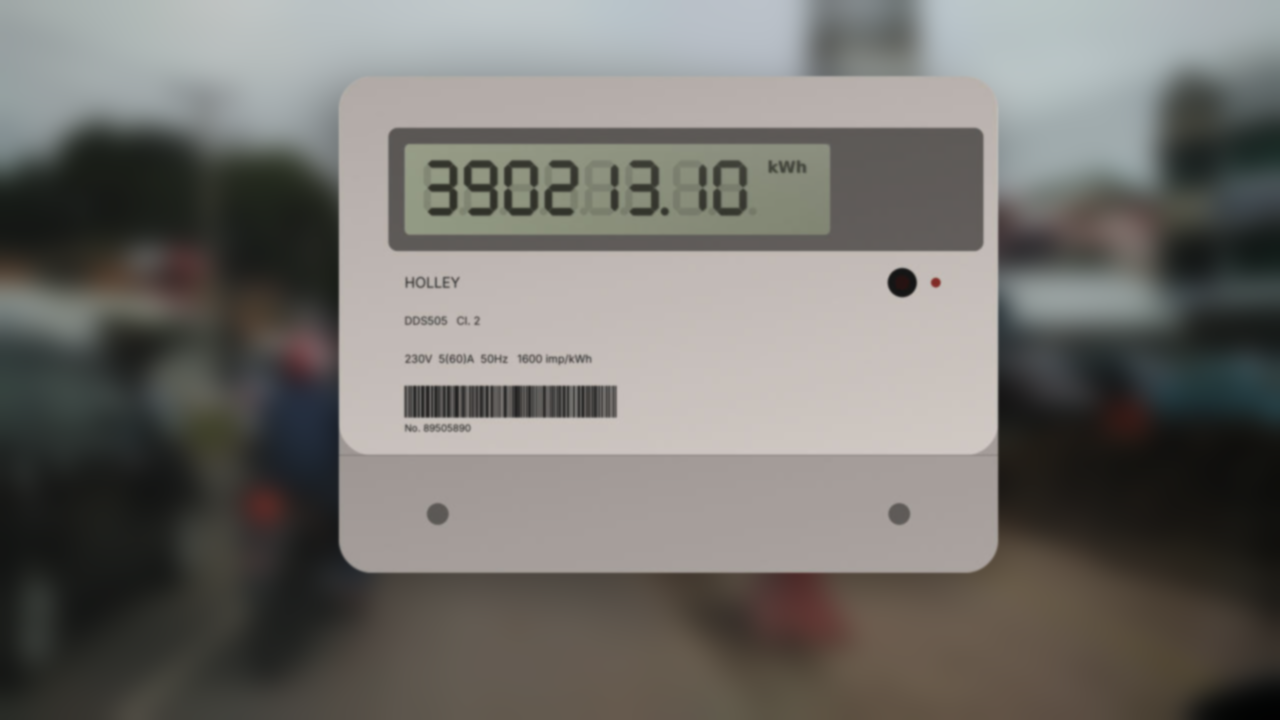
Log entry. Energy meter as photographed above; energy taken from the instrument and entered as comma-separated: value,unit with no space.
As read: 390213.10,kWh
